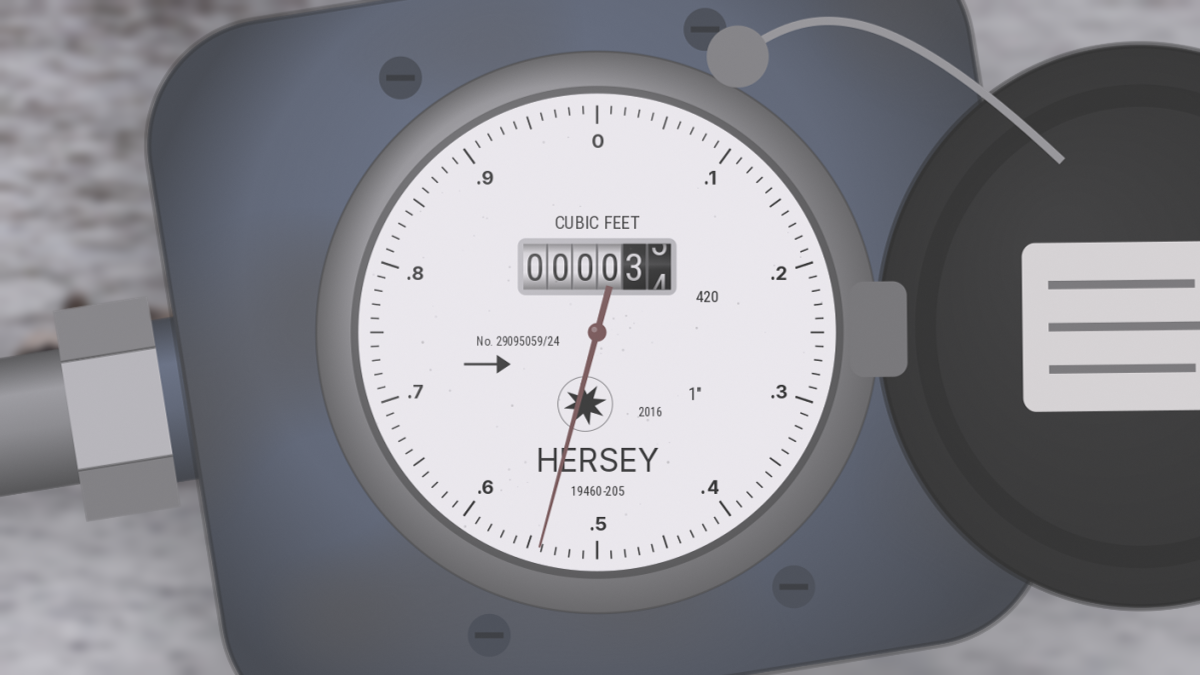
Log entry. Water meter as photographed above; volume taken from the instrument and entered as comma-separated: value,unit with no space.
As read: 33.54,ft³
